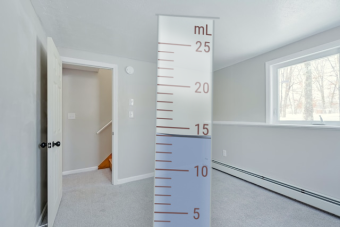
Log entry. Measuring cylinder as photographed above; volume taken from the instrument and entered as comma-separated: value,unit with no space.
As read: 14,mL
